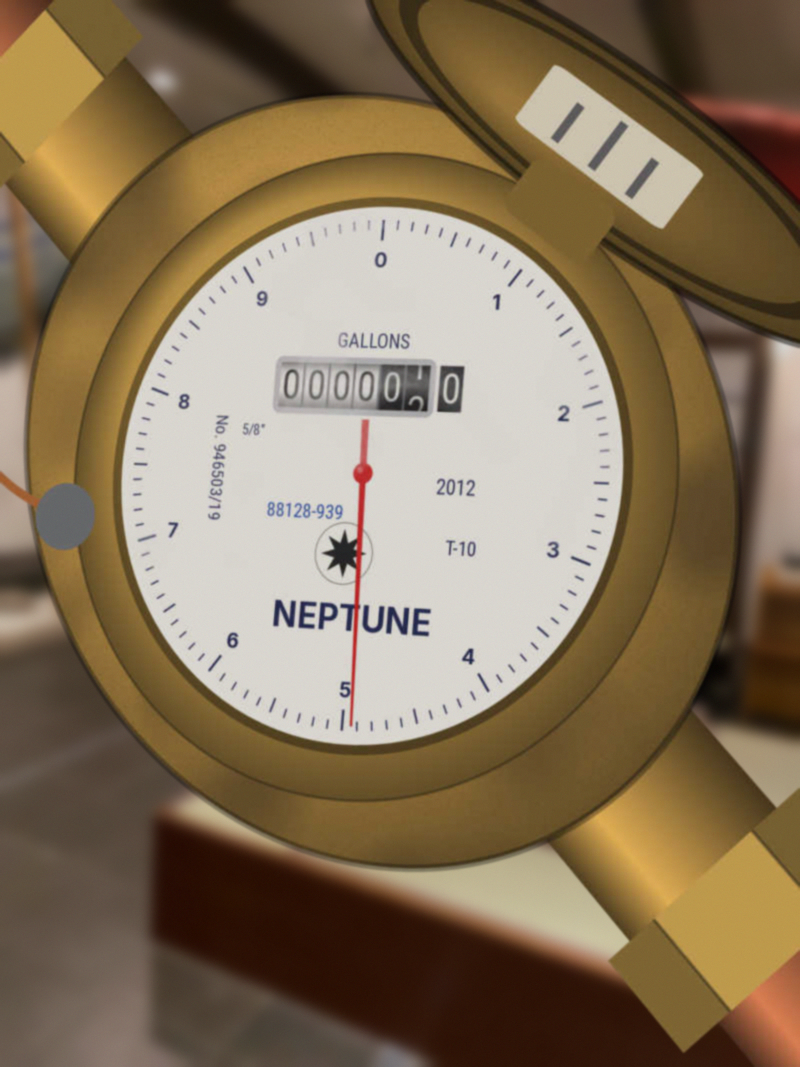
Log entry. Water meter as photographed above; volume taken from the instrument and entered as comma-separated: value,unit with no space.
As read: 14.9,gal
